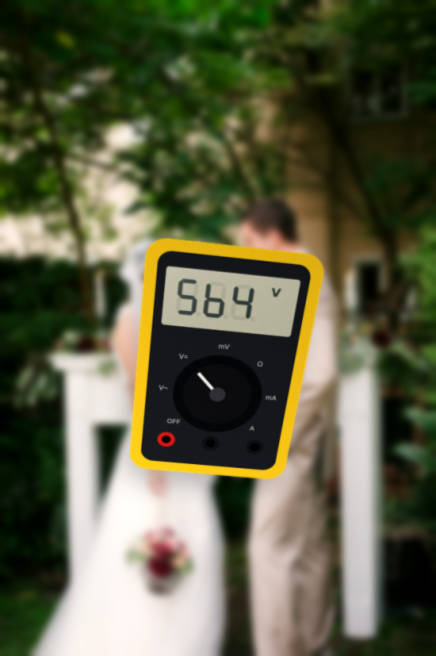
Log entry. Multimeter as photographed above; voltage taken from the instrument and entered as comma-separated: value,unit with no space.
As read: 564,V
